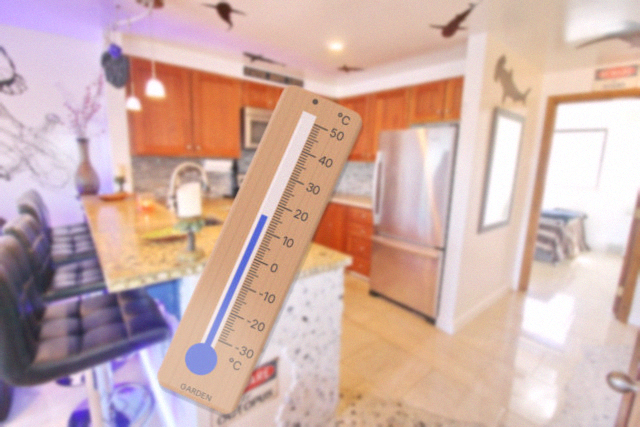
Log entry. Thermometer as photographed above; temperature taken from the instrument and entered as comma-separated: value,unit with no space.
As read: 15,°C
